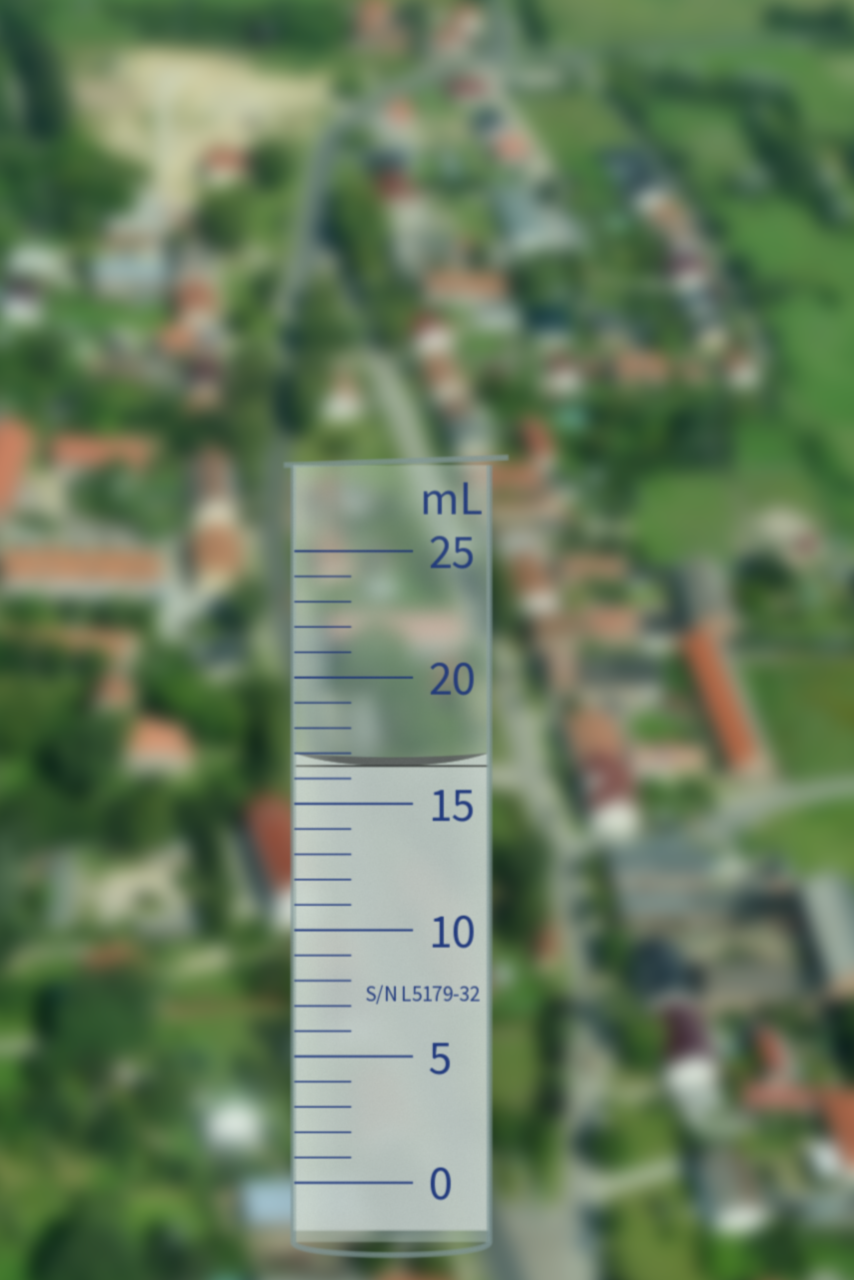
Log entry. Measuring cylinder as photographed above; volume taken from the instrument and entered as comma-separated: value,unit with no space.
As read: 16.5,mL
